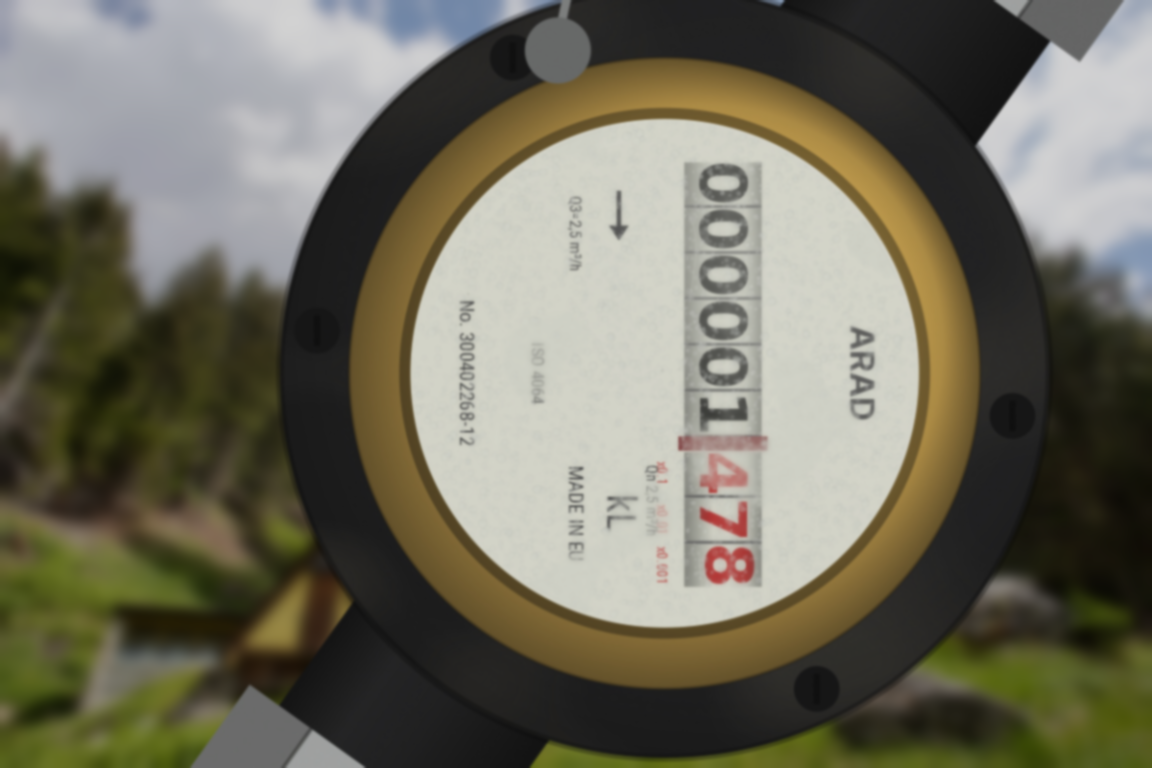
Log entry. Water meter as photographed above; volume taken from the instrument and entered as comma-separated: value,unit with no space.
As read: 1.478,kL
